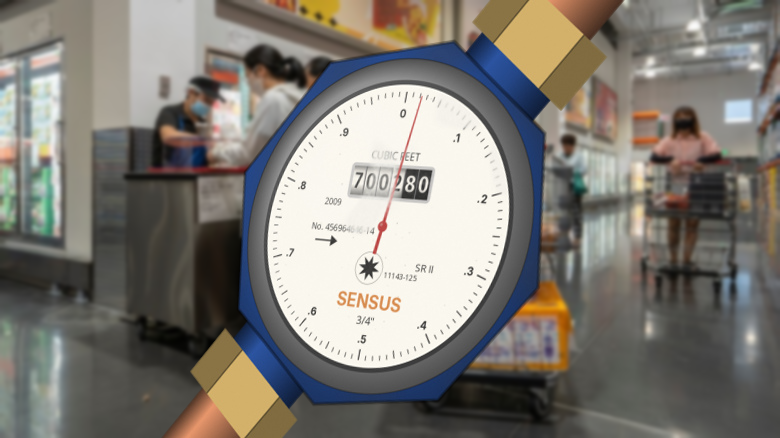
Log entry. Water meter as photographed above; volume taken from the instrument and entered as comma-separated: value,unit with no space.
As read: 700280.02,ft³
